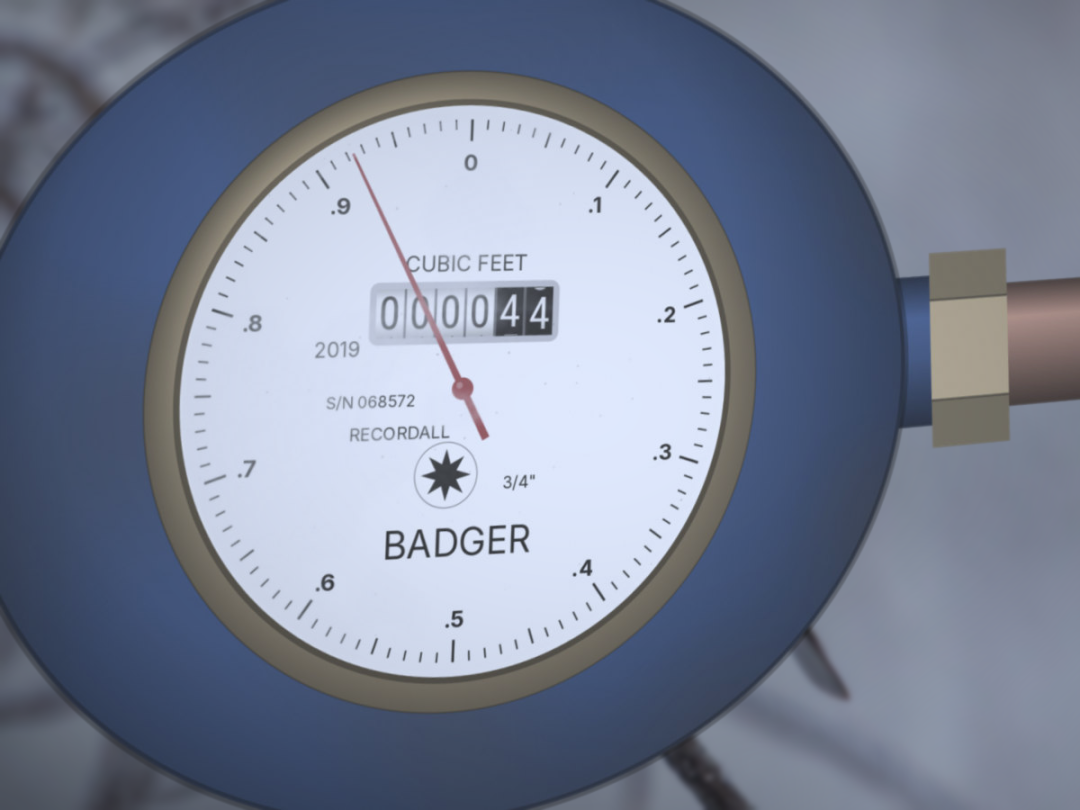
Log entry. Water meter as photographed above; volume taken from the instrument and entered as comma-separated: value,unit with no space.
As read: 43.92,ft³
